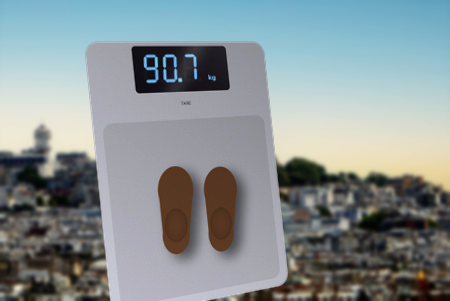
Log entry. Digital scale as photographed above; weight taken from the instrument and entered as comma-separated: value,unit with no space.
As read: 90.7,kg
